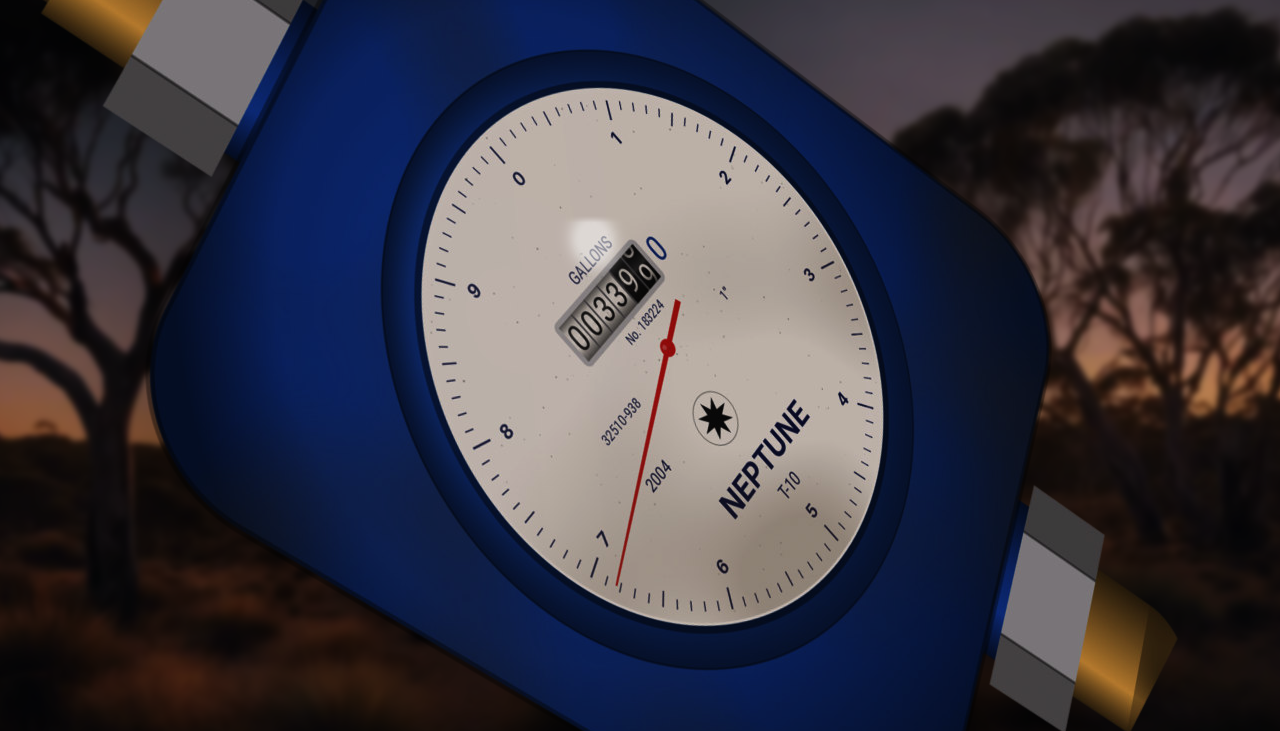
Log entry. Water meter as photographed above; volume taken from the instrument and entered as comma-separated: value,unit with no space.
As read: 33986.8,gal
